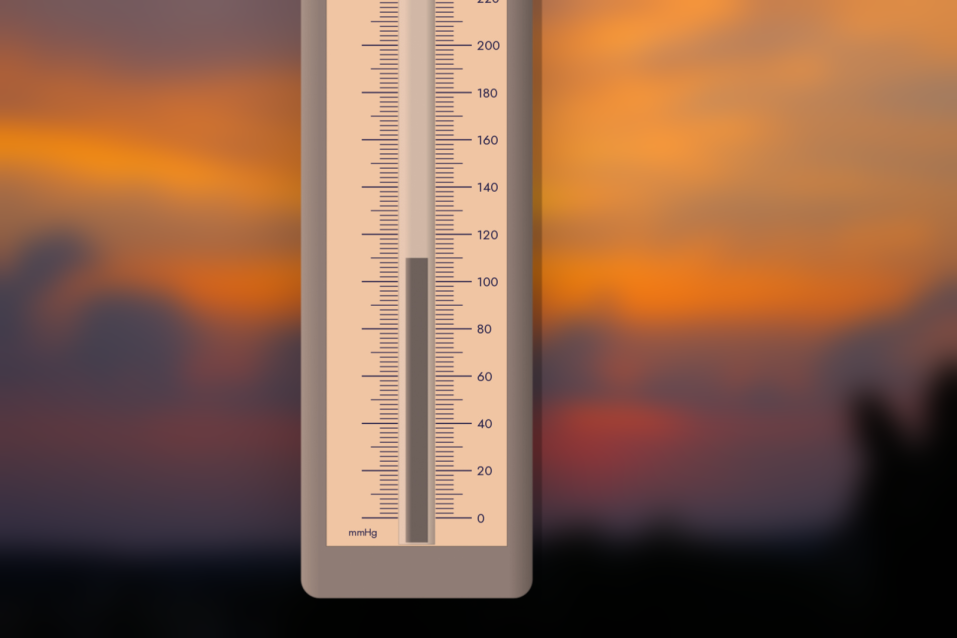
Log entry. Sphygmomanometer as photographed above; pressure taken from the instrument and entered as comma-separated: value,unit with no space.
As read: 110,mmHg
